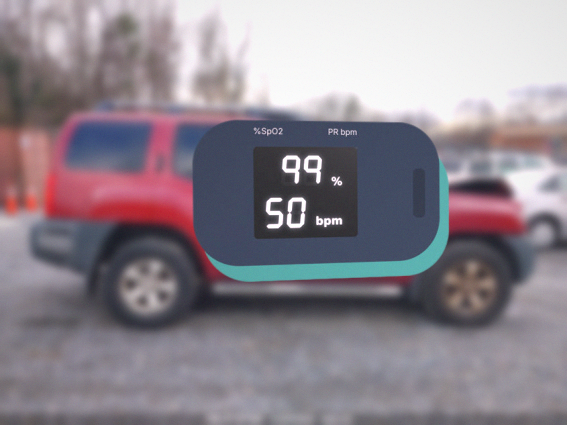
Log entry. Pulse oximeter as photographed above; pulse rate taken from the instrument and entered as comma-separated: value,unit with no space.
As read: 50,bpm
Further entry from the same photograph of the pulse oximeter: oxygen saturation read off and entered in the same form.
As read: 99,%
